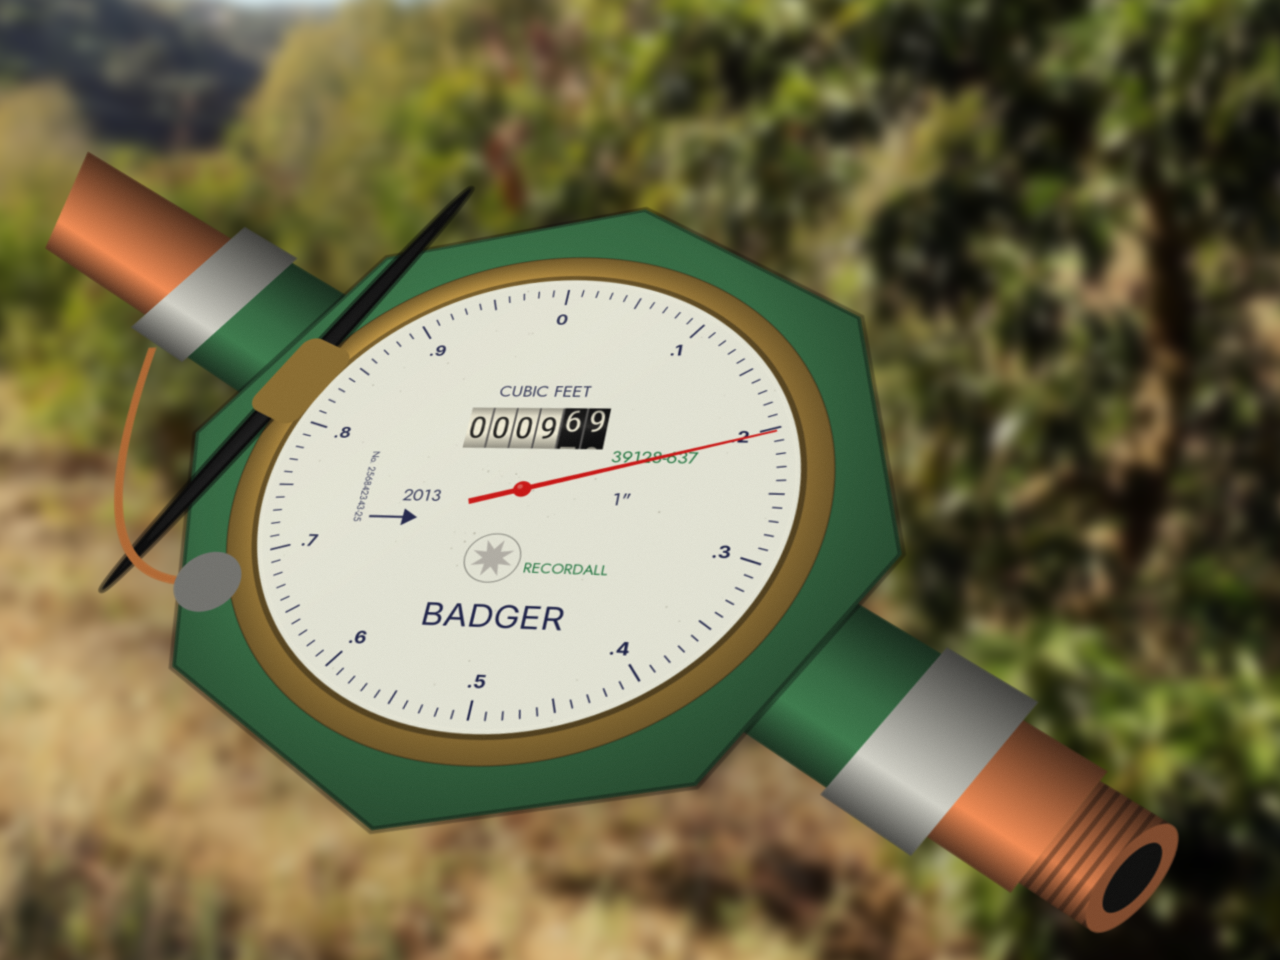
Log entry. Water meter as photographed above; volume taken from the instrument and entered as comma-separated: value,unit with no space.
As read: 969.20,ft³
